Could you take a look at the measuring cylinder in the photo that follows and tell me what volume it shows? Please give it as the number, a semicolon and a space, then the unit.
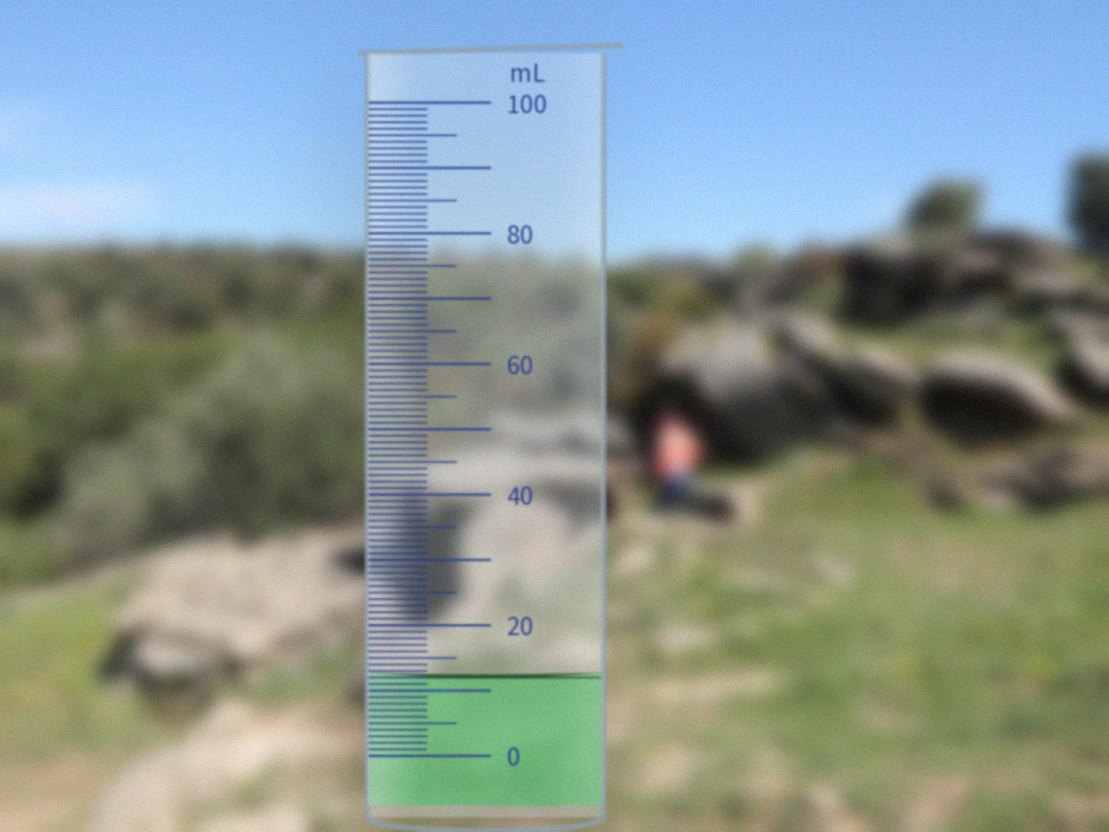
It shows 12; mL
